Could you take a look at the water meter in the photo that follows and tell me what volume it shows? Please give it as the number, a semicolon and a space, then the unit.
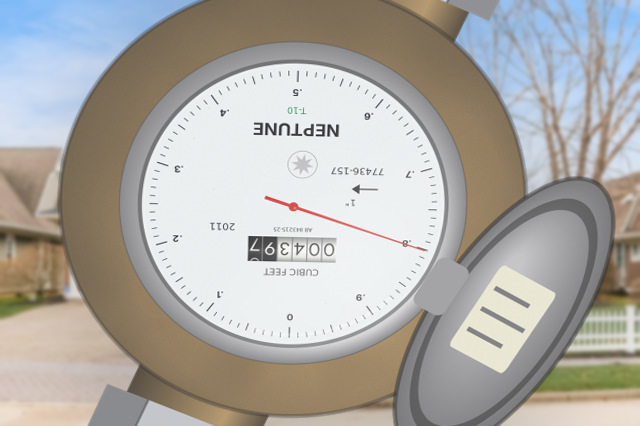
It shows 4396.80; ft³
